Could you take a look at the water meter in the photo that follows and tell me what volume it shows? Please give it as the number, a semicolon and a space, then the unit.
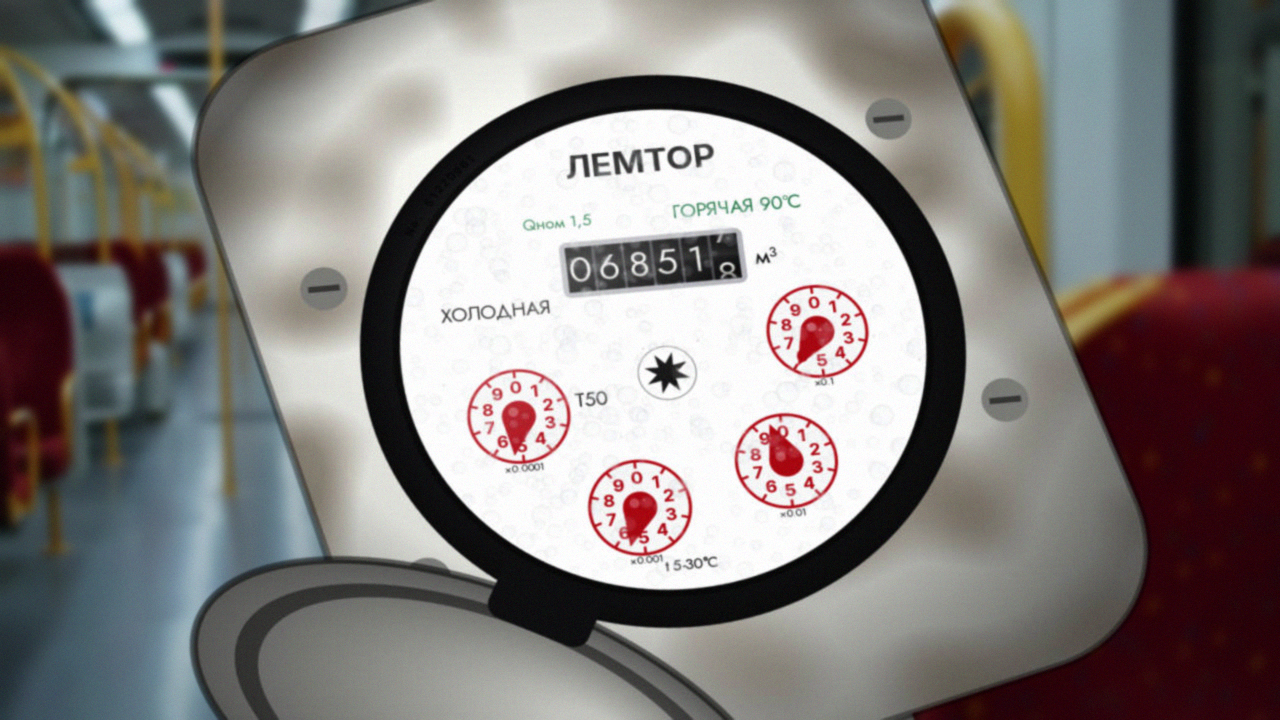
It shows 68517.5955; m³
